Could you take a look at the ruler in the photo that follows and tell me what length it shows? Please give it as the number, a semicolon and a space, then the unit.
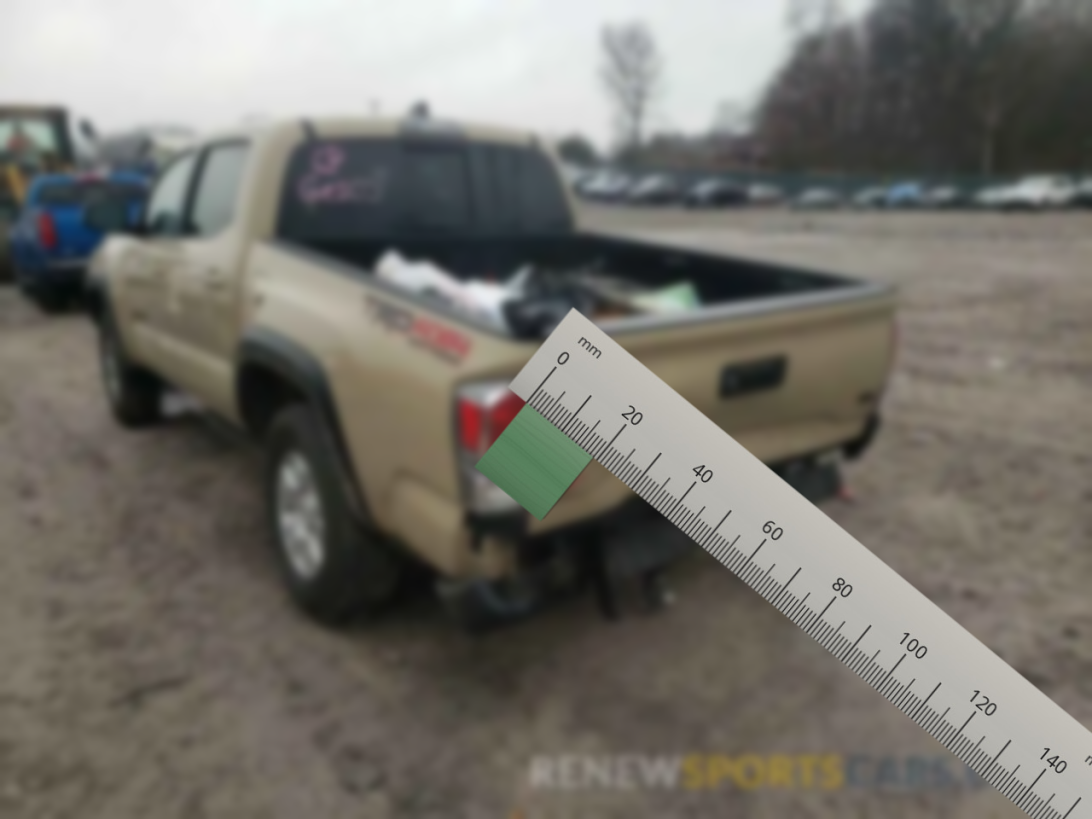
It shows 19; mm
